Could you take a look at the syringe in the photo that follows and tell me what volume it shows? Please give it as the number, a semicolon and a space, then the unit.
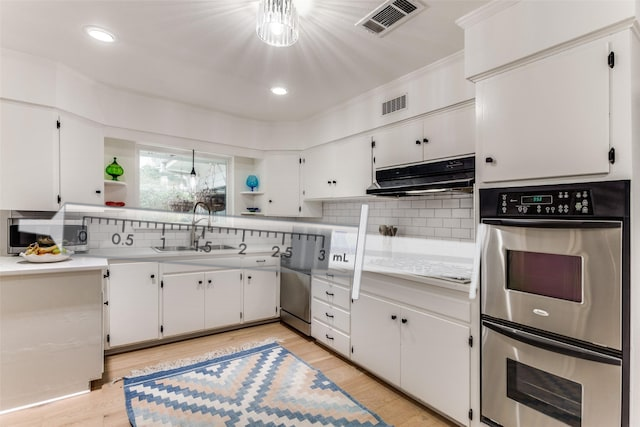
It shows 2.6; mL
